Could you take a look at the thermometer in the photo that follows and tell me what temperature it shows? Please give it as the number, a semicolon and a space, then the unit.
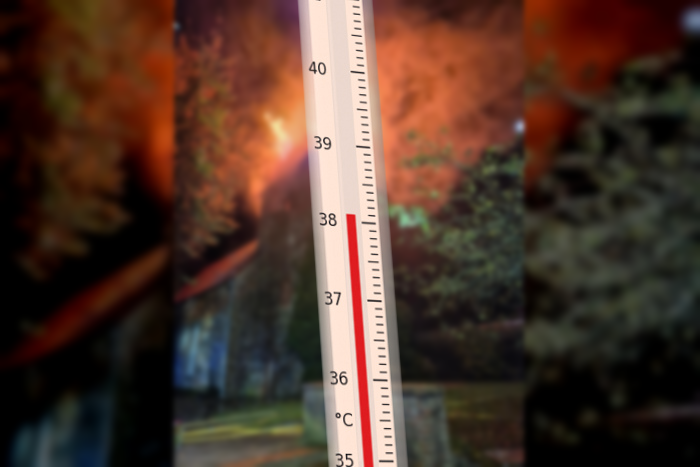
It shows 38.1; °C
